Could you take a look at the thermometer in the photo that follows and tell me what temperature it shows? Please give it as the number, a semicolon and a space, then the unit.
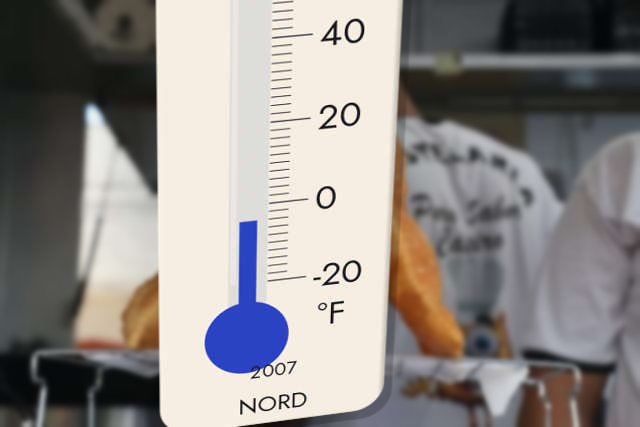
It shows -4; °F
